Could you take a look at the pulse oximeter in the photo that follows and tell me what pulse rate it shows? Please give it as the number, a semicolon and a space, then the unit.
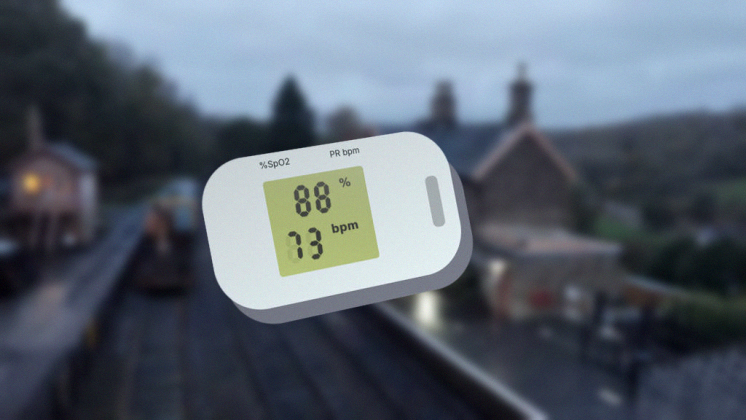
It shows 73; bpm
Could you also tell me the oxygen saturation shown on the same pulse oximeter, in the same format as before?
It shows 88; %
